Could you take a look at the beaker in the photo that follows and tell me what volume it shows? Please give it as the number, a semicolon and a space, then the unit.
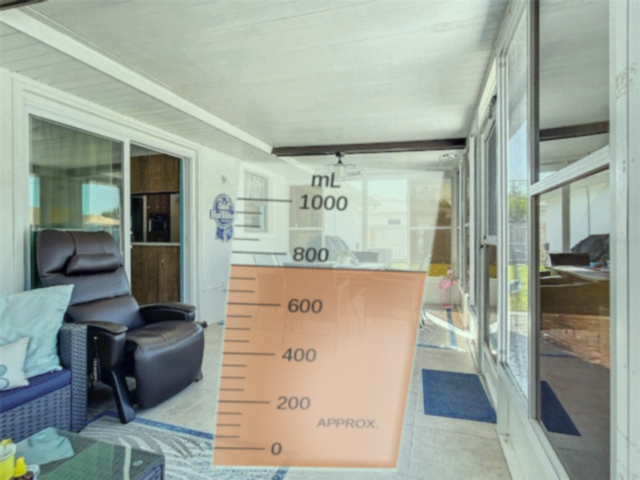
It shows 750; mL
